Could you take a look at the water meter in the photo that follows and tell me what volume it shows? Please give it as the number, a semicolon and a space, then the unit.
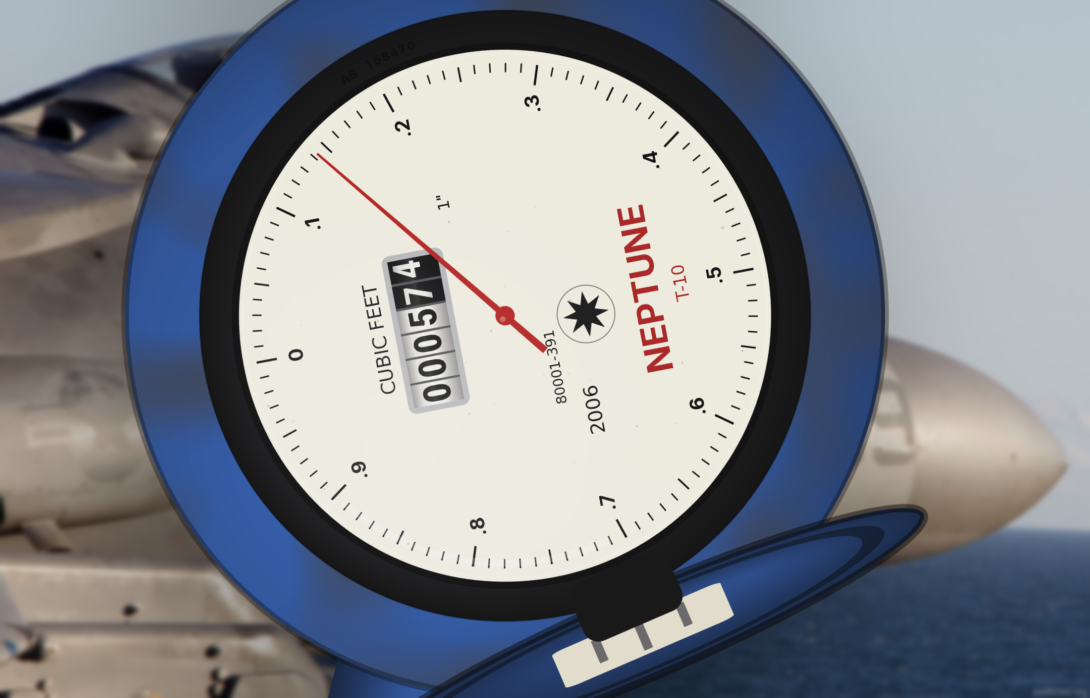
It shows 574.14; ft³
